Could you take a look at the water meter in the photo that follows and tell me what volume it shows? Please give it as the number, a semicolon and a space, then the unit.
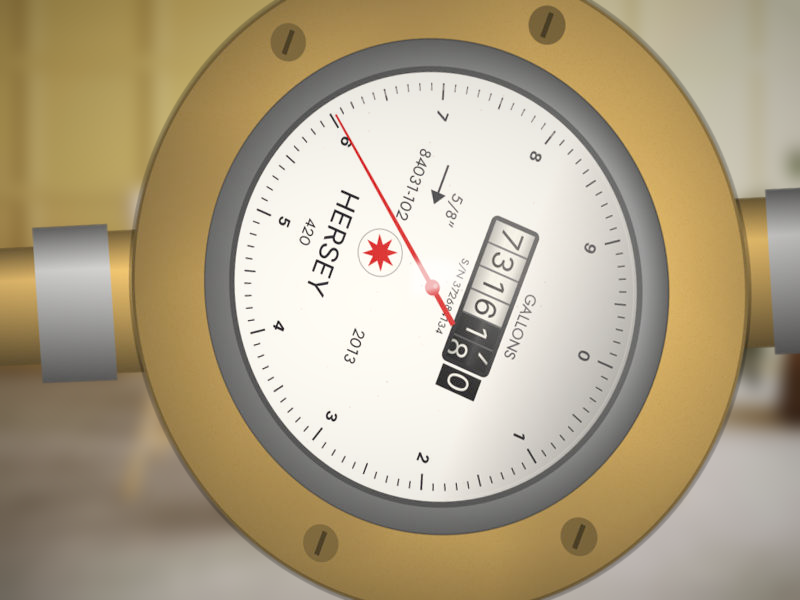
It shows 7316176.0; gal
